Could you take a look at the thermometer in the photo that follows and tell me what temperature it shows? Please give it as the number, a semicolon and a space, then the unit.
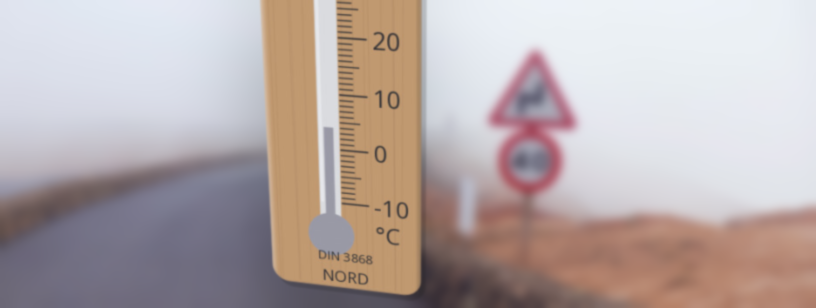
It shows 4; °C
